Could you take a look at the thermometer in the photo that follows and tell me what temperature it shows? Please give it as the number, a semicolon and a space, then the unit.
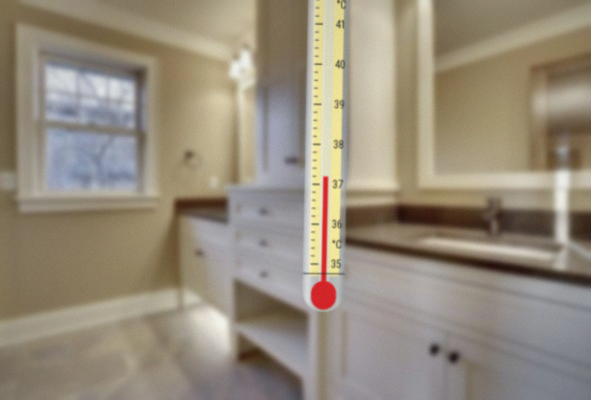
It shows 37.2; °C
